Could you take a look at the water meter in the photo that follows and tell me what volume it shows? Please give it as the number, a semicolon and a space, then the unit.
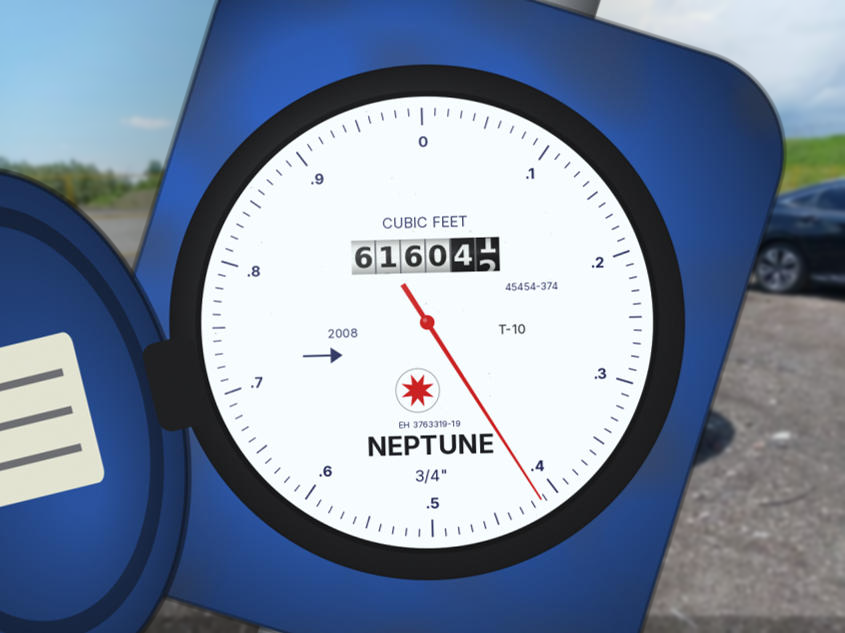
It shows 616041.41; ft³
